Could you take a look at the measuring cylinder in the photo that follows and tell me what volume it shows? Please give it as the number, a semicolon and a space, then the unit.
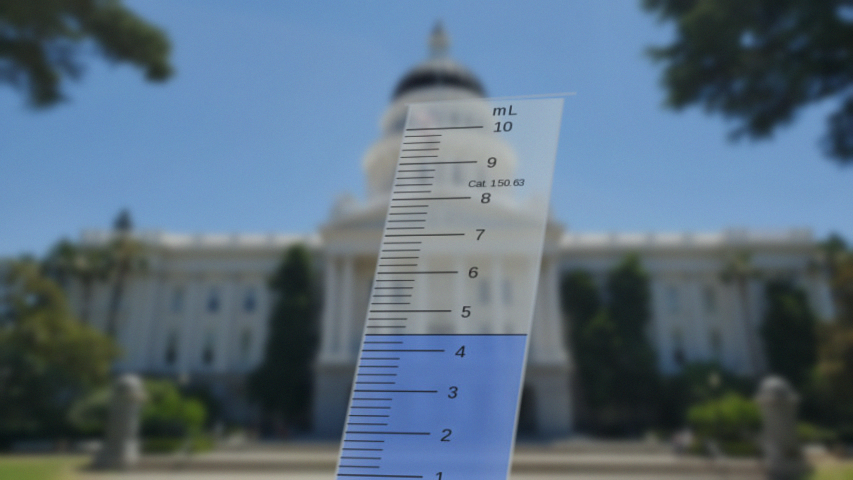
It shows 4.4; mL
